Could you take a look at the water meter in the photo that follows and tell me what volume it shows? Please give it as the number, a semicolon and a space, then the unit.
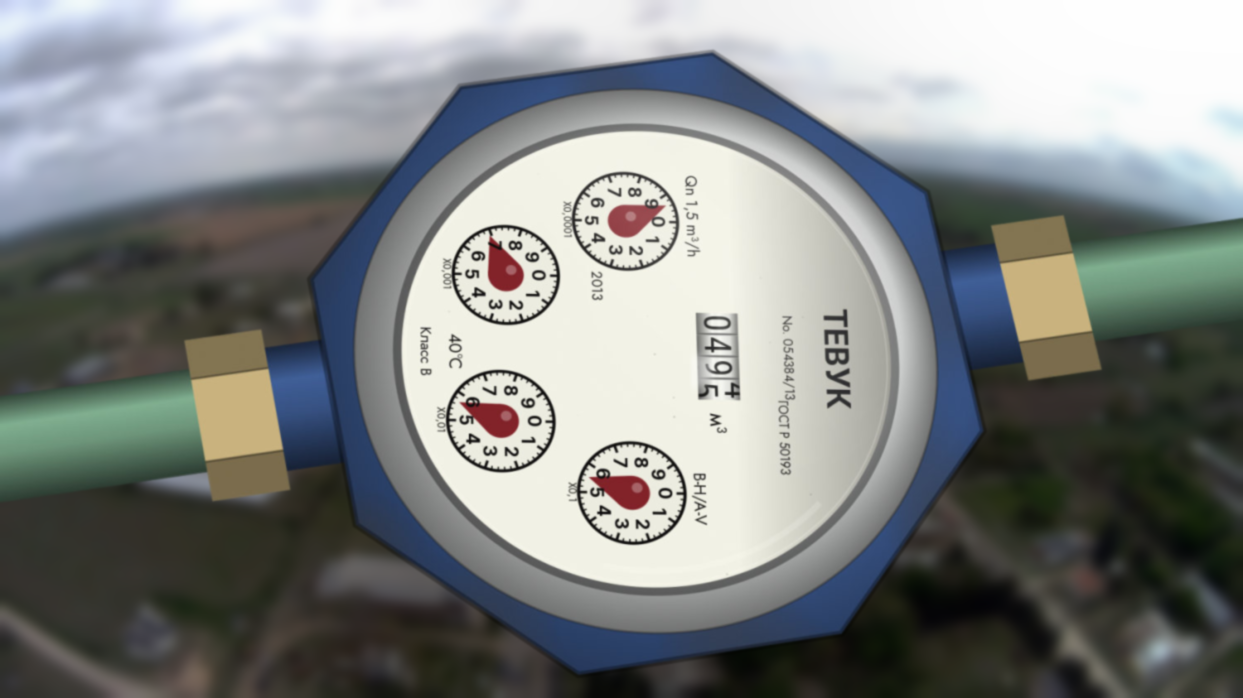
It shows 494.5569; m³
